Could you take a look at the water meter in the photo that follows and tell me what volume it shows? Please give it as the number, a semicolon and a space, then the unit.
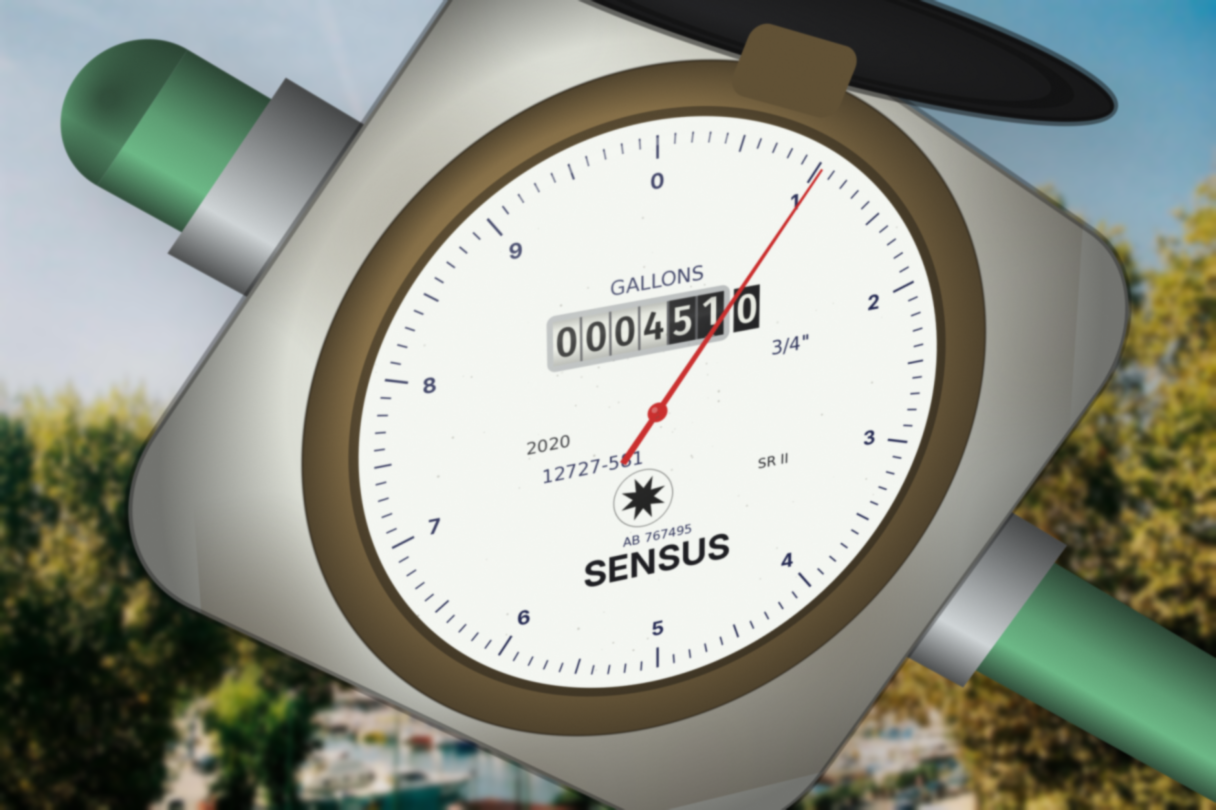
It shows 4511.0; gal
